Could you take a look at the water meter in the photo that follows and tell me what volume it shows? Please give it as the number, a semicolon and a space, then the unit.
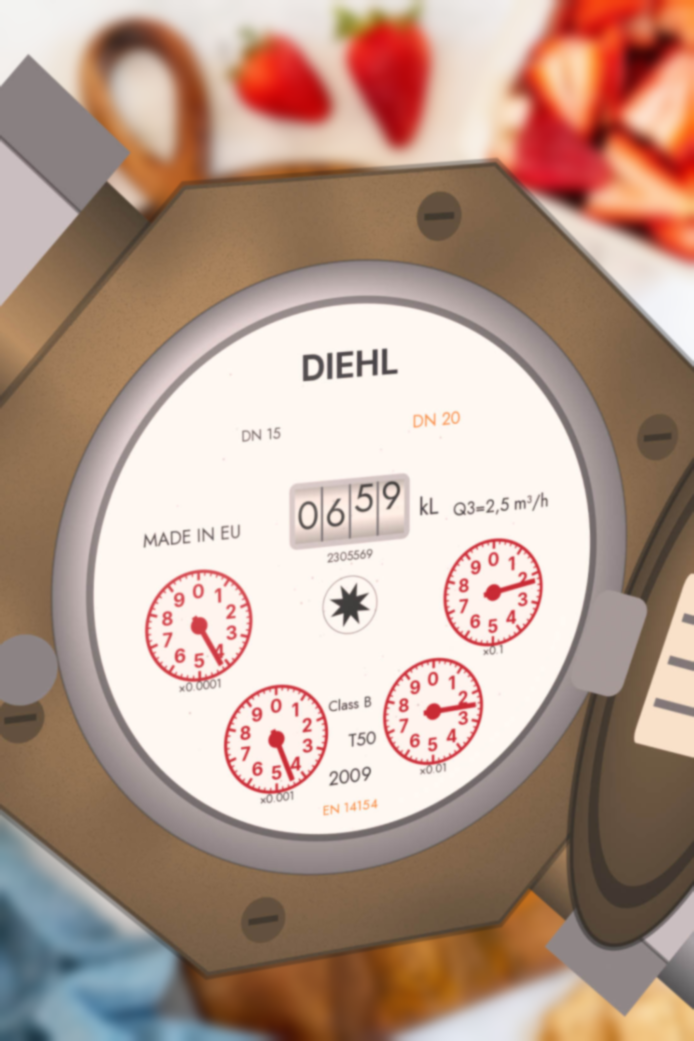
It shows 659.2244; kL
